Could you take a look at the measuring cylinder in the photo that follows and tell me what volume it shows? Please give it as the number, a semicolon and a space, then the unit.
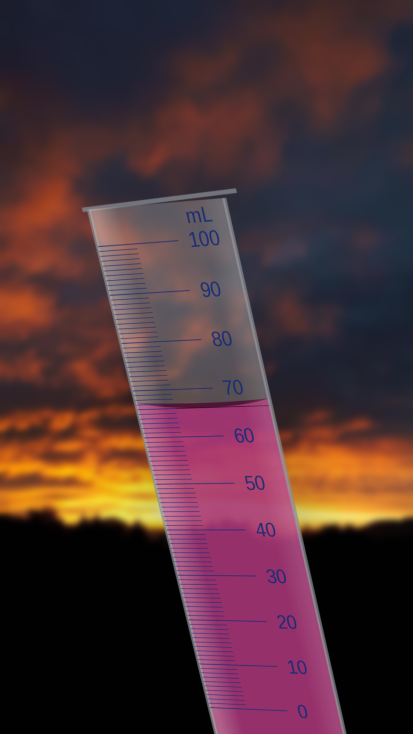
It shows 66; mL
